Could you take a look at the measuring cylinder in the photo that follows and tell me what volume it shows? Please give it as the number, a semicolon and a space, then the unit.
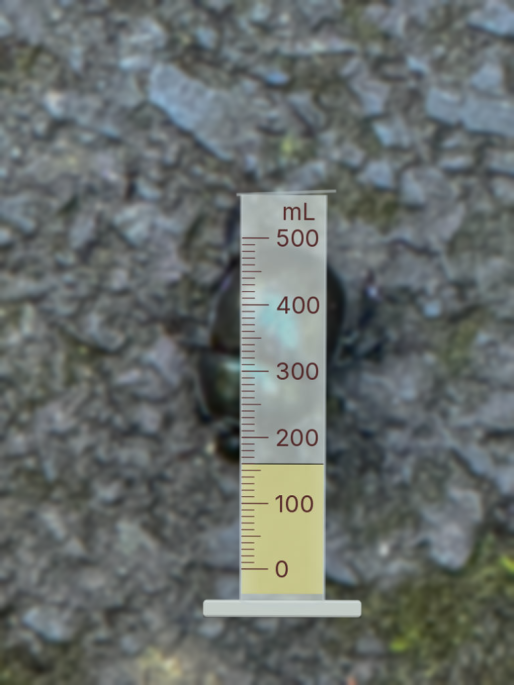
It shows 160; mL
